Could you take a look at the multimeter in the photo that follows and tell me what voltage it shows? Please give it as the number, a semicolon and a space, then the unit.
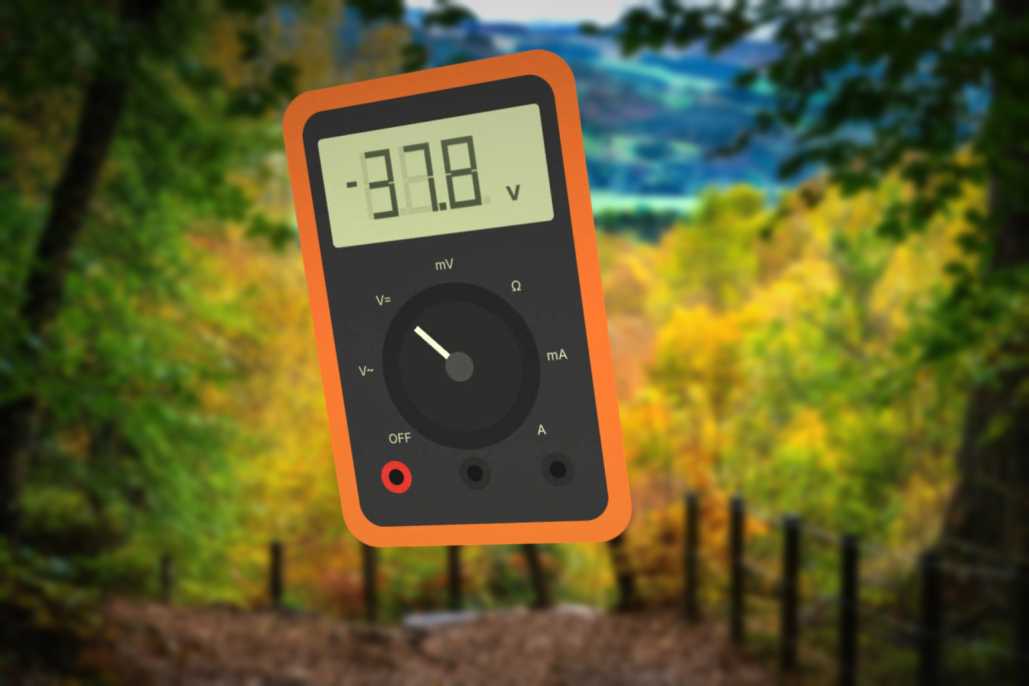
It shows -37.8; V
